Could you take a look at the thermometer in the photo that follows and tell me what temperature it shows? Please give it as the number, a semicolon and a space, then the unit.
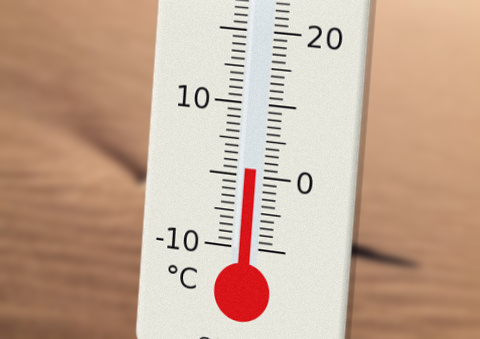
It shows 1; °C
